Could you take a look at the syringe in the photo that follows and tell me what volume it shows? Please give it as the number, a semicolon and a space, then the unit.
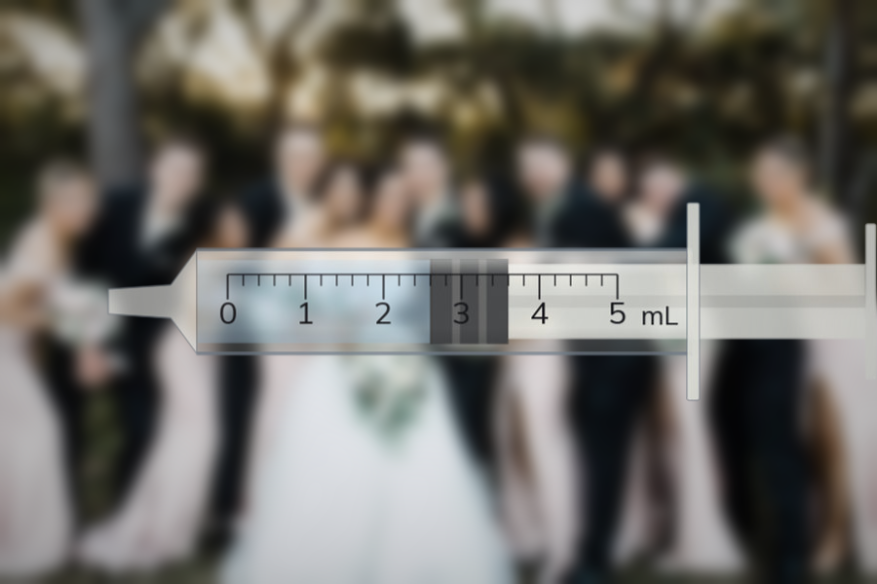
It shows 2.6; mL
